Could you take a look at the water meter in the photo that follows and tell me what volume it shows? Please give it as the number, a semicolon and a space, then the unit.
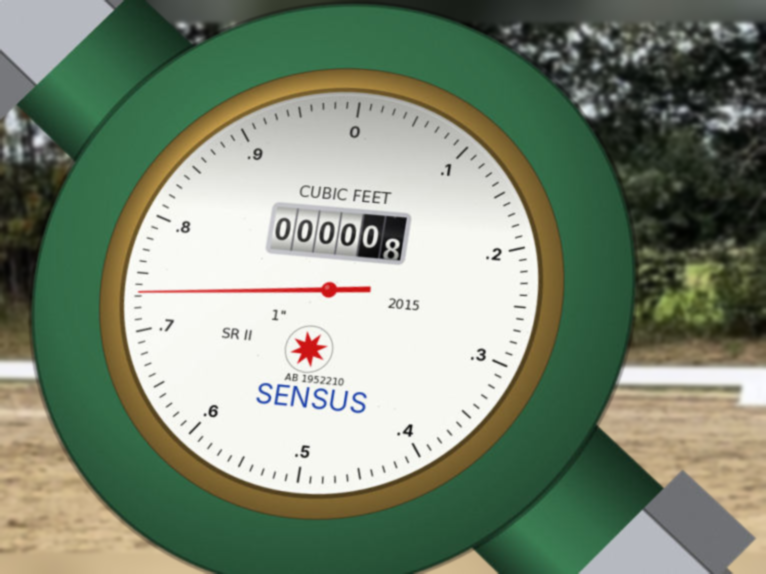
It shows 7.73; ft³
